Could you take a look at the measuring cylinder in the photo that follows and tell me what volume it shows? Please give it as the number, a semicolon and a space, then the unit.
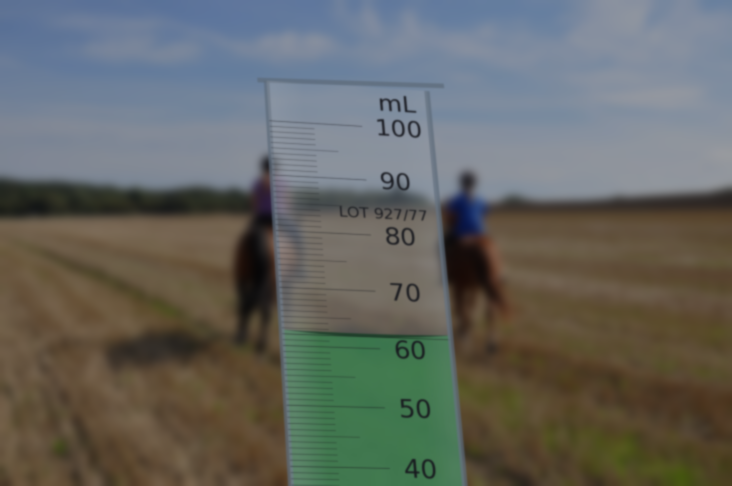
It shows 62; mL
